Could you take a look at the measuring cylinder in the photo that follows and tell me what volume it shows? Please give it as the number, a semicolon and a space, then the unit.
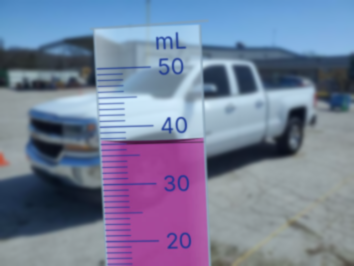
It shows 37; mL
